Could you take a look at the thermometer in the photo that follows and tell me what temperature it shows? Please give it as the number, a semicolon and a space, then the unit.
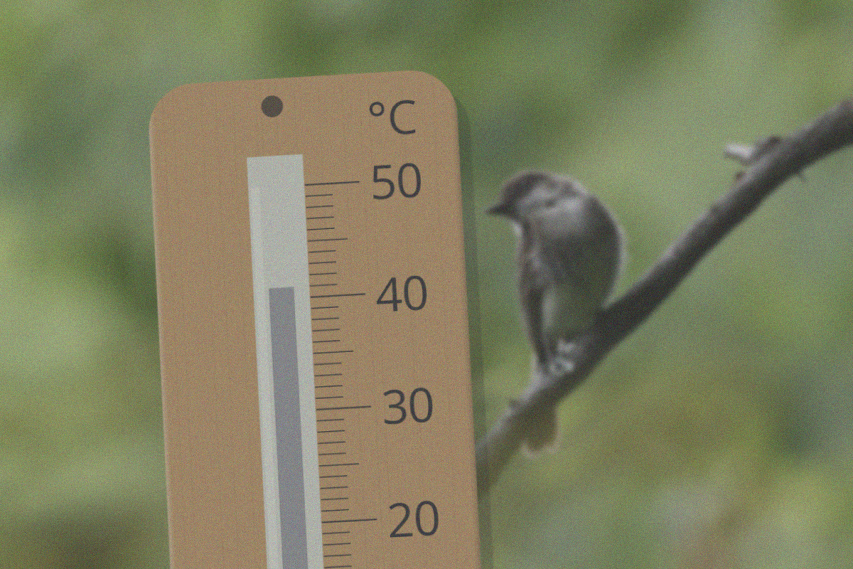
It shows 41; °C
